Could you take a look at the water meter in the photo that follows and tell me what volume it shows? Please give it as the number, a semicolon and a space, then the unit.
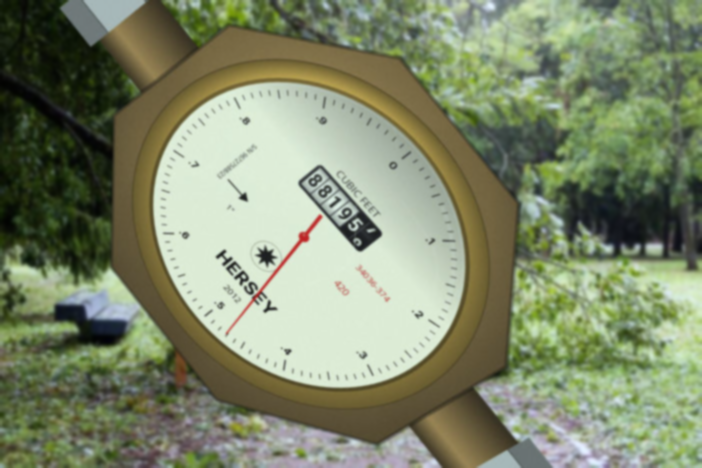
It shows 881957.47; ft³
